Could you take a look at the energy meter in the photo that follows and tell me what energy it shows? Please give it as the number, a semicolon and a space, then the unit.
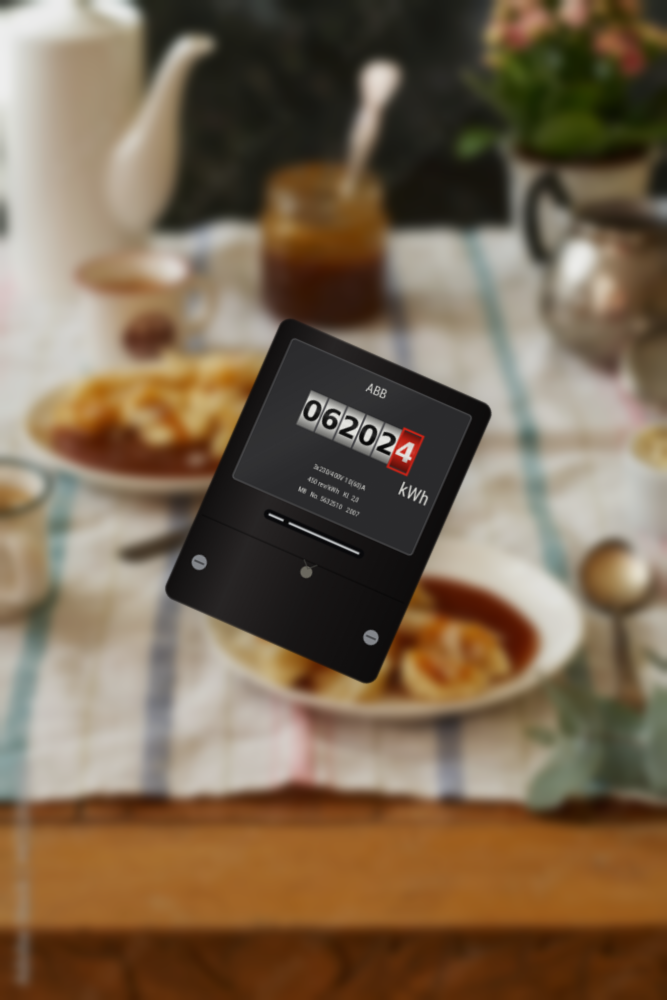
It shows 6202.4; kWh
